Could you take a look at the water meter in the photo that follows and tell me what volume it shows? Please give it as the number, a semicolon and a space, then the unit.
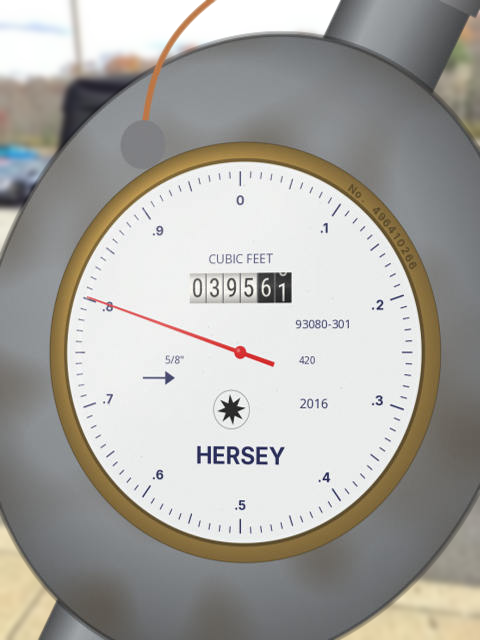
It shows 39560.80; ft³
